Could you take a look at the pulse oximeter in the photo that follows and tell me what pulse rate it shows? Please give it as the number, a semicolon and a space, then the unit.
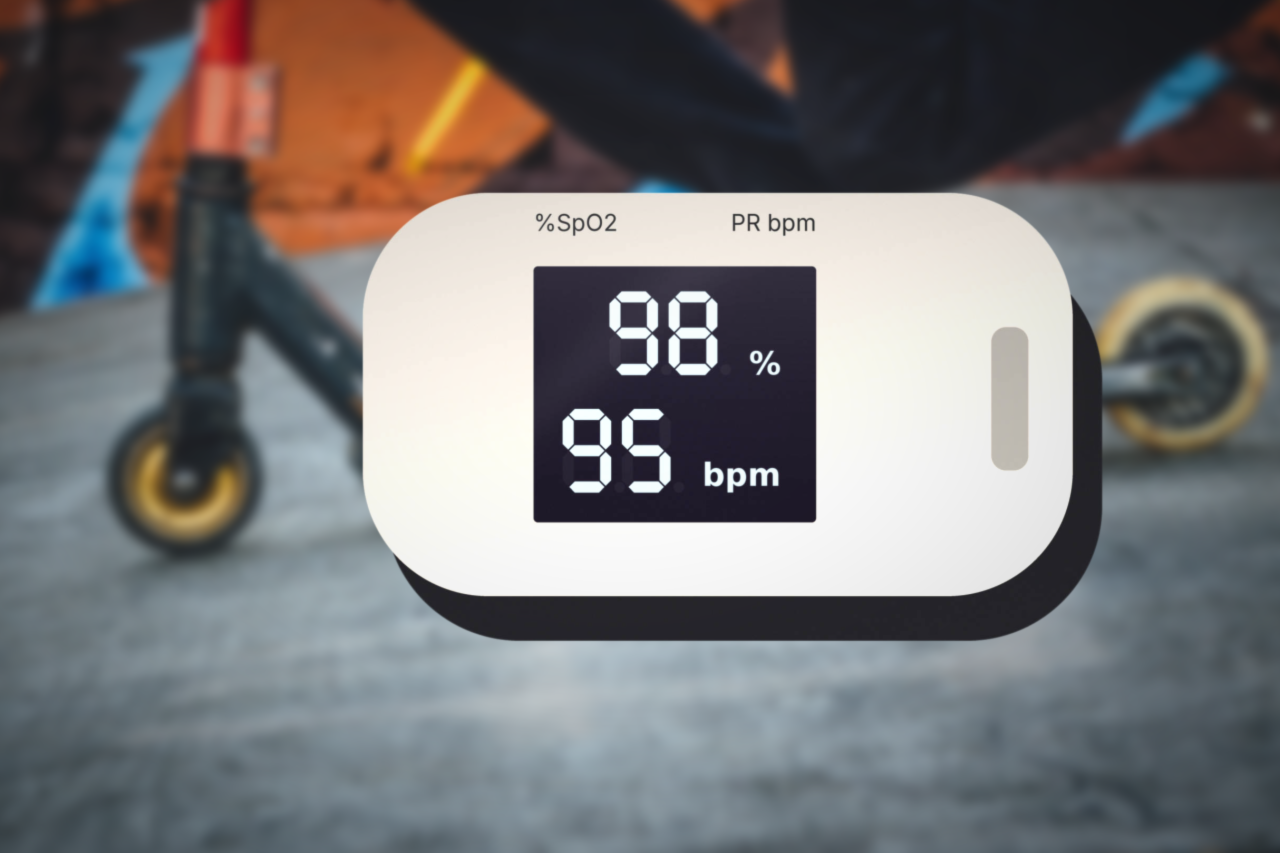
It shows 95; bpm
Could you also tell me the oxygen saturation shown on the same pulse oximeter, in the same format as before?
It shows 98; %
